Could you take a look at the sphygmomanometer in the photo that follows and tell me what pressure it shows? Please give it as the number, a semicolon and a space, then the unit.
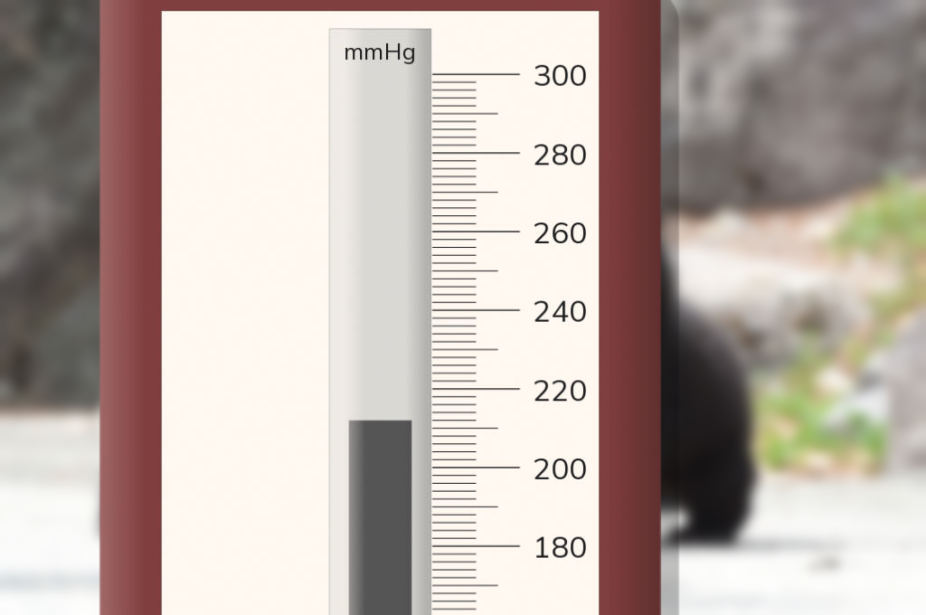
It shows 212; mmHg
